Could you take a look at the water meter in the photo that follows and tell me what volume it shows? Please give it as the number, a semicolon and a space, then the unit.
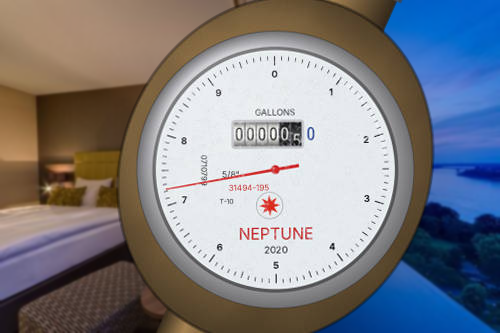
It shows 47.2; gal
